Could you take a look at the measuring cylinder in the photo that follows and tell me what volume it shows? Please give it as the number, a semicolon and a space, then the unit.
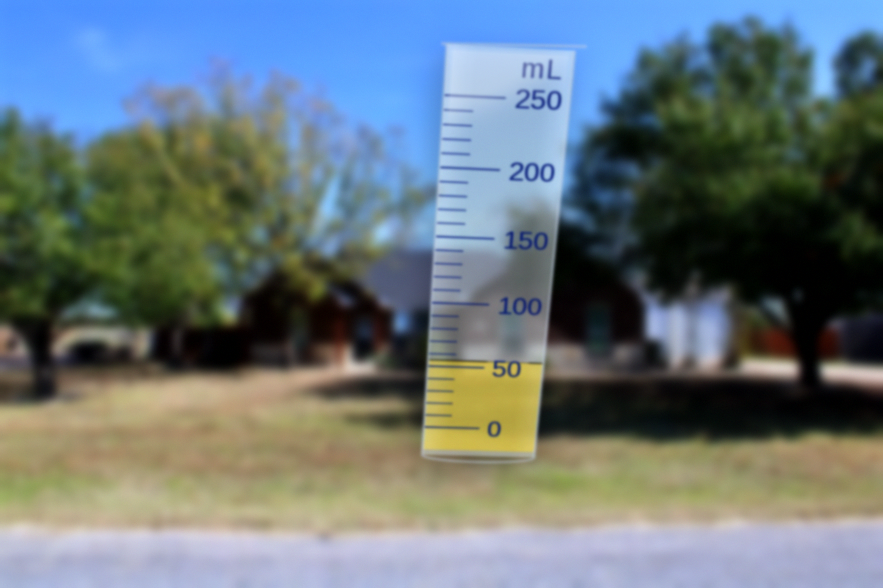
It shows 55; mL
